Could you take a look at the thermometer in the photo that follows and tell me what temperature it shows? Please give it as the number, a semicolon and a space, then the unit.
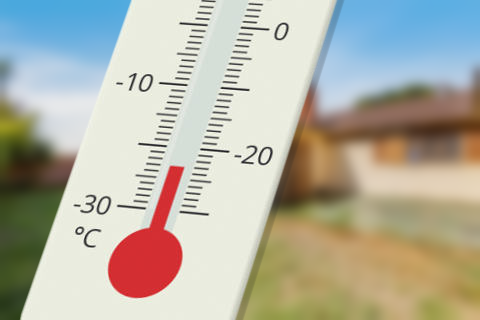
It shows -23; °C
